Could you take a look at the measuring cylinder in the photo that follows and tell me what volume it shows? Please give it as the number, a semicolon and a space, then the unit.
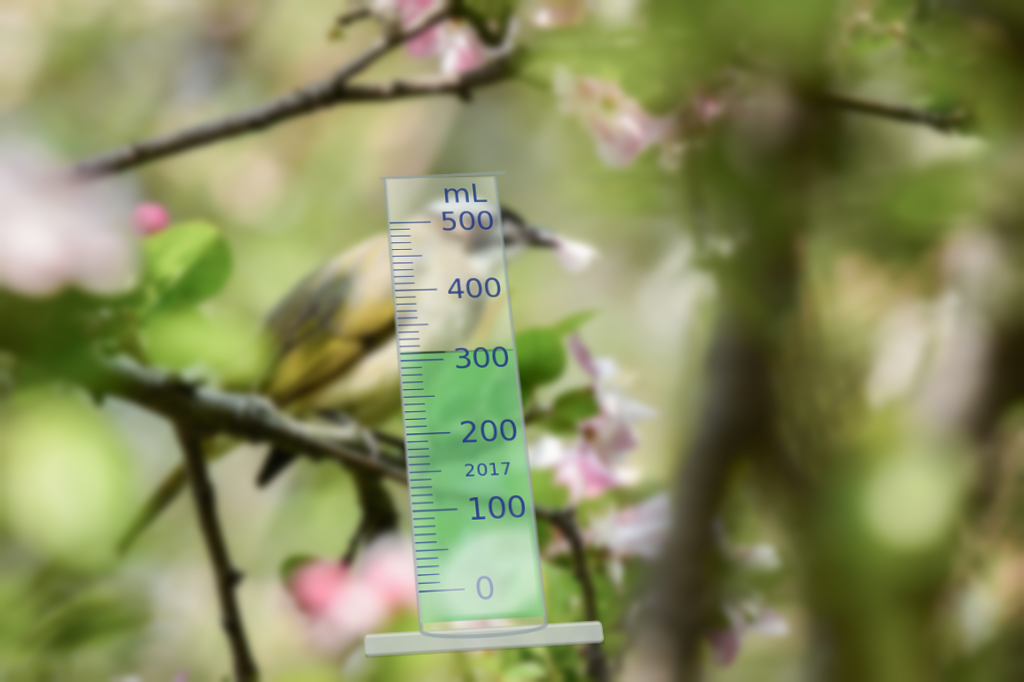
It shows 310; mL
